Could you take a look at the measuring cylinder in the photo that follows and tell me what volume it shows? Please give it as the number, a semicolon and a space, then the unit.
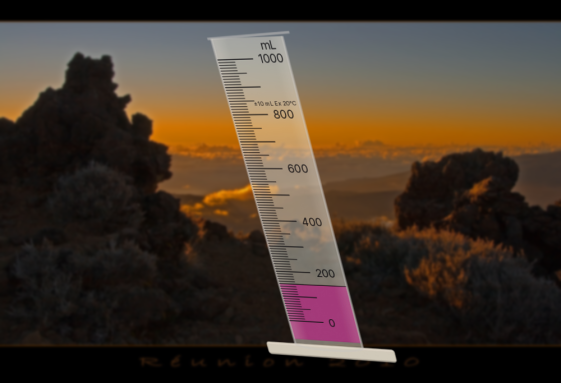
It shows 150; mL
